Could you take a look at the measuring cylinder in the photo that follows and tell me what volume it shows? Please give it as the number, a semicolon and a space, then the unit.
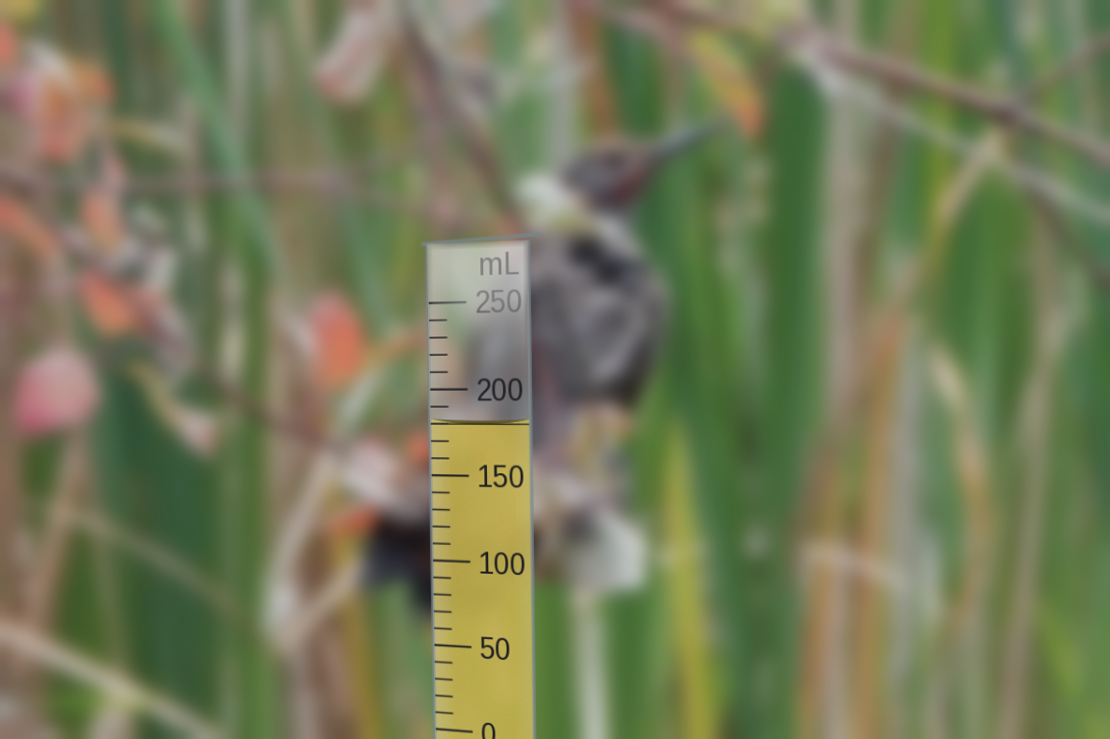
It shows 180; mL
